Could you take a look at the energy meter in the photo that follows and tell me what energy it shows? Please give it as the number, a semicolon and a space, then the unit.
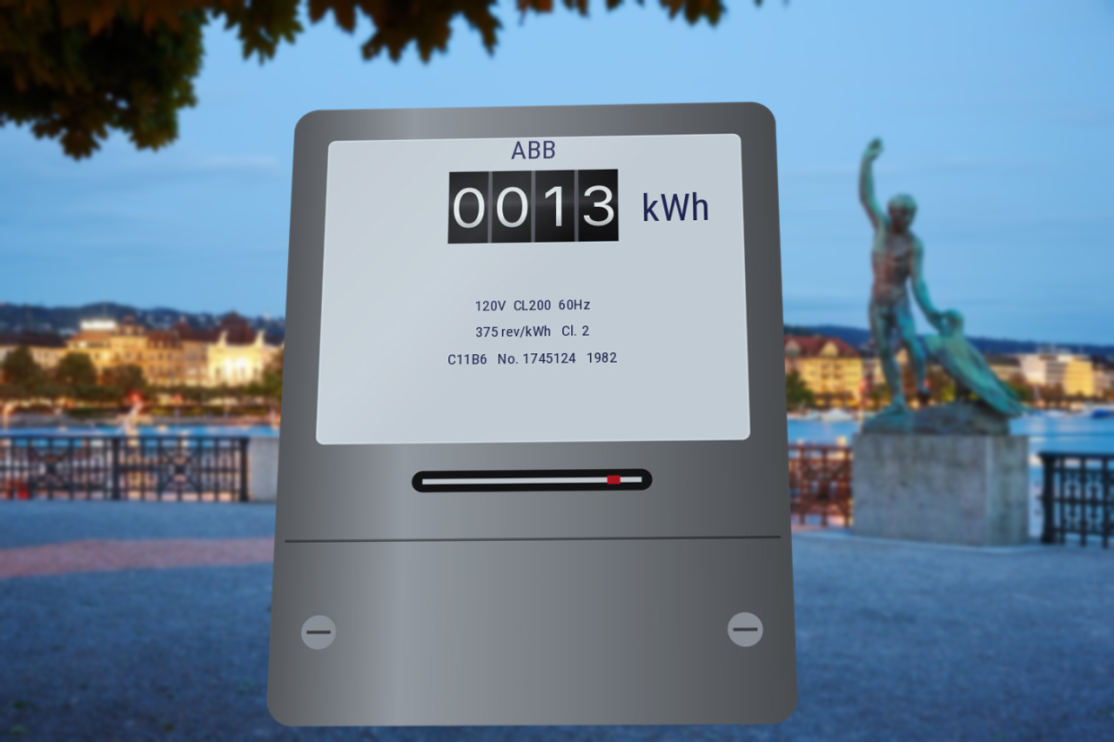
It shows 13; kWh
